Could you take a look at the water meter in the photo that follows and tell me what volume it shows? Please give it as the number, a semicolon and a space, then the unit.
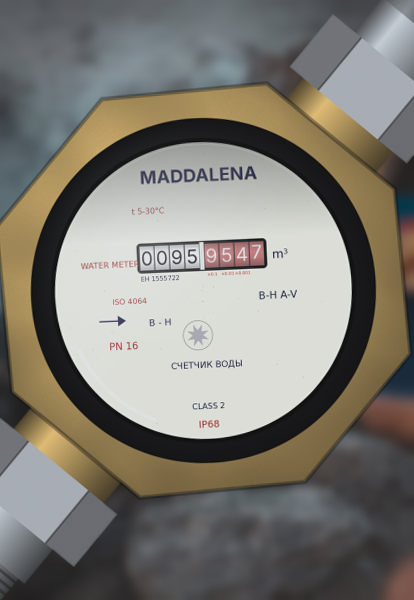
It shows 95.9547; m³
